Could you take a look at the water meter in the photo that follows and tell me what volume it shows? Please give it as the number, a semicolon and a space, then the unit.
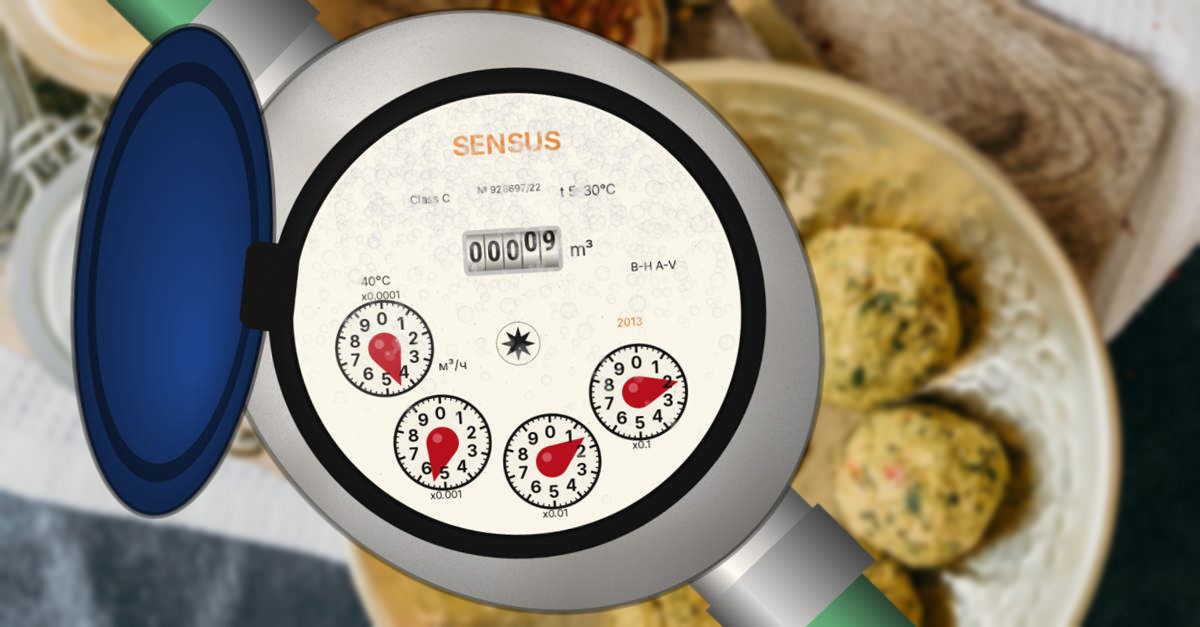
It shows 9.2154; m³
